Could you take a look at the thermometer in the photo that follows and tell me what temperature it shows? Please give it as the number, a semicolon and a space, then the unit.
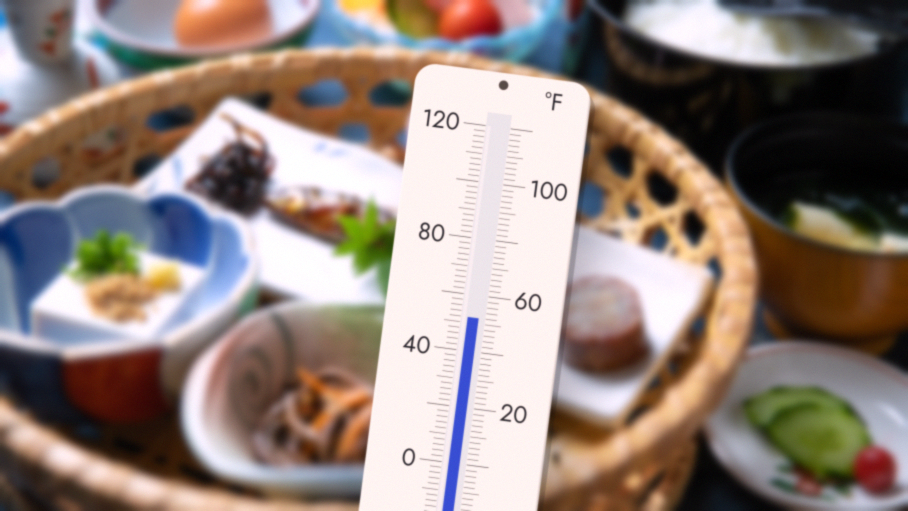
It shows 52; °F
